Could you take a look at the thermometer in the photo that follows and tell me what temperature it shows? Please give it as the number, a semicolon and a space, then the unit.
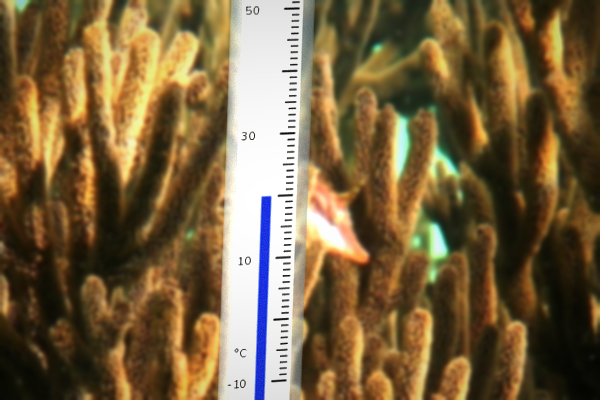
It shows 20; °C
